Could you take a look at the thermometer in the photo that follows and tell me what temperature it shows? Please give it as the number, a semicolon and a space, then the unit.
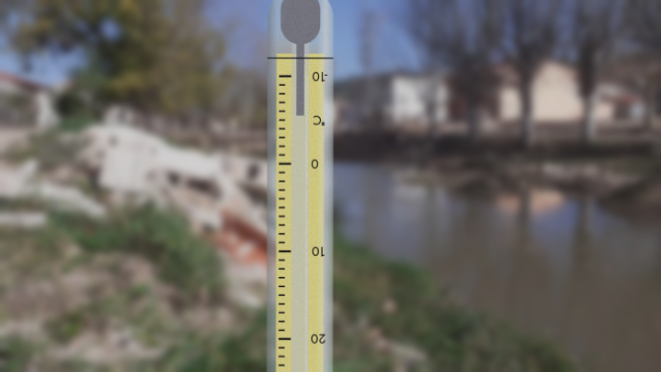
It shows -5.5; °C
